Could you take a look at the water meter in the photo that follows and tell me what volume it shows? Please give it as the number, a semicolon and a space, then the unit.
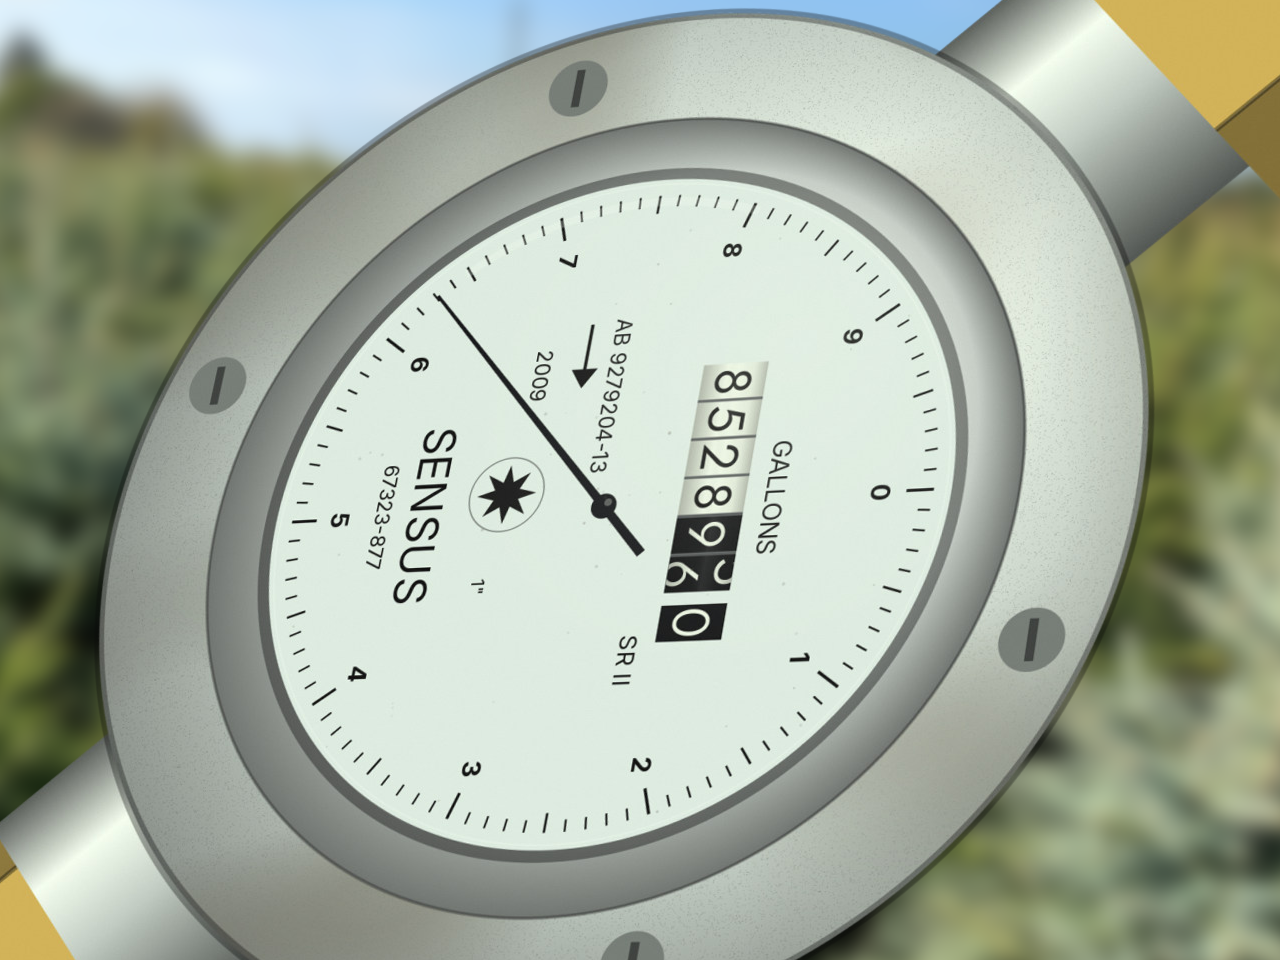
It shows 8528956.3; gal
